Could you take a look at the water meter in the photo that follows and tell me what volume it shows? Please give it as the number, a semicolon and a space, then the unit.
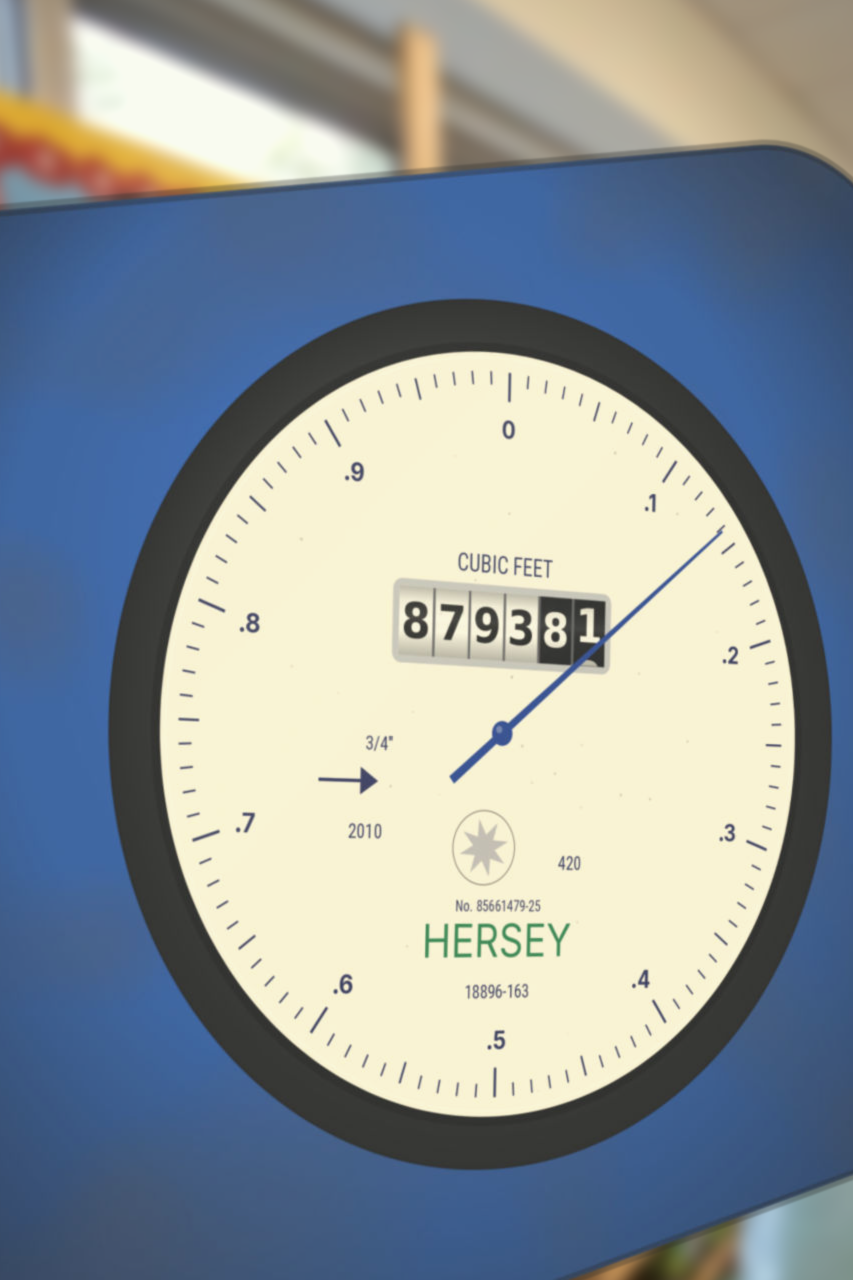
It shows 879381.14; ft³
